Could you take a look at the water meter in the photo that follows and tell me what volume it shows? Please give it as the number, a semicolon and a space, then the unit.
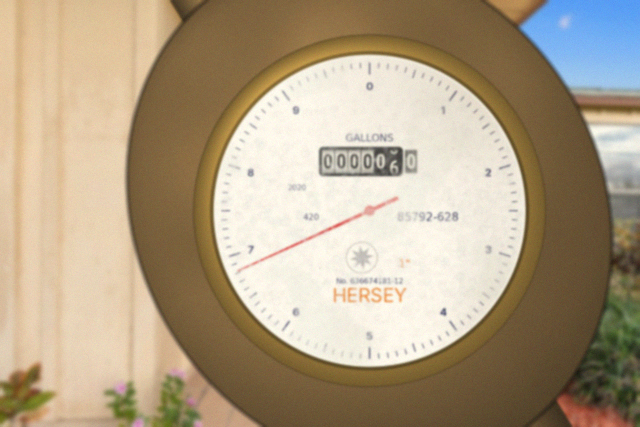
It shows 56.8; gal
